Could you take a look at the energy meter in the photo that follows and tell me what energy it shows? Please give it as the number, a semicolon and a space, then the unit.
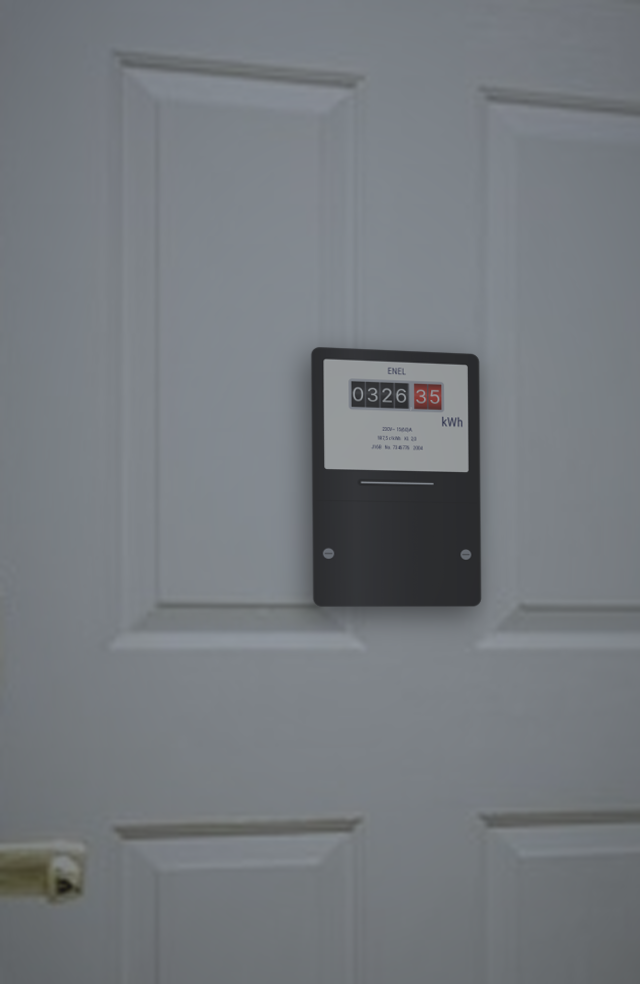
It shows 326.35; kWh
